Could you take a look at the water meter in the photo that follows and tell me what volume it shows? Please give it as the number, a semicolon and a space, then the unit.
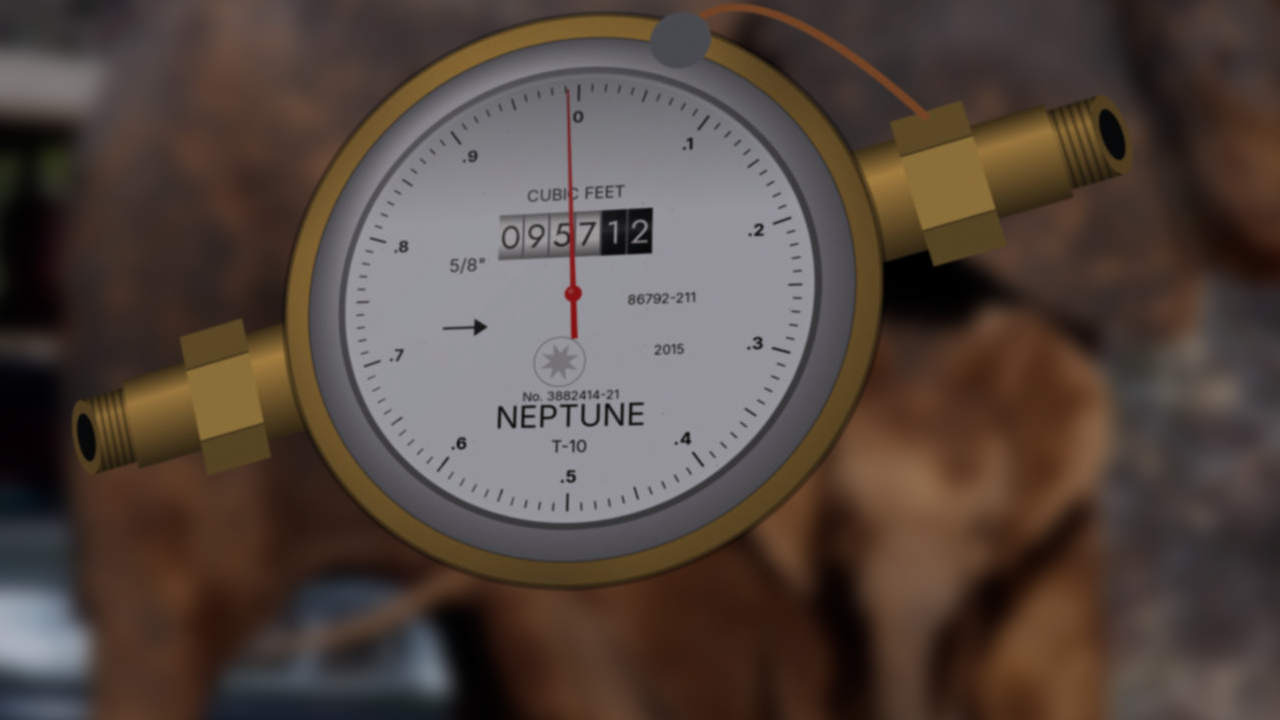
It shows 95711.99; ft³
